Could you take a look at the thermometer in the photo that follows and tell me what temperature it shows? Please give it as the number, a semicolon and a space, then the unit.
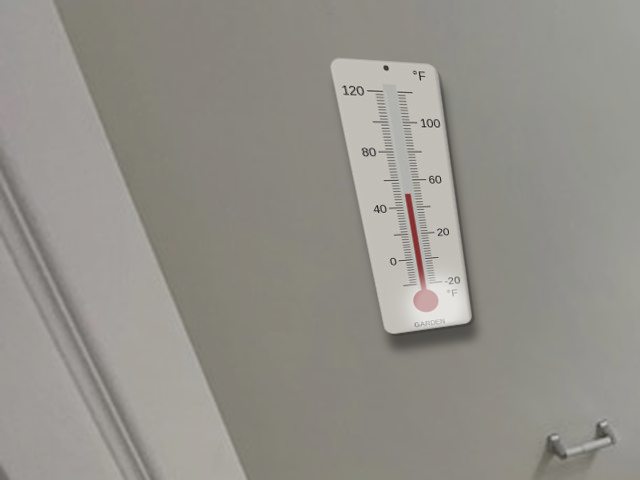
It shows 50; °F
